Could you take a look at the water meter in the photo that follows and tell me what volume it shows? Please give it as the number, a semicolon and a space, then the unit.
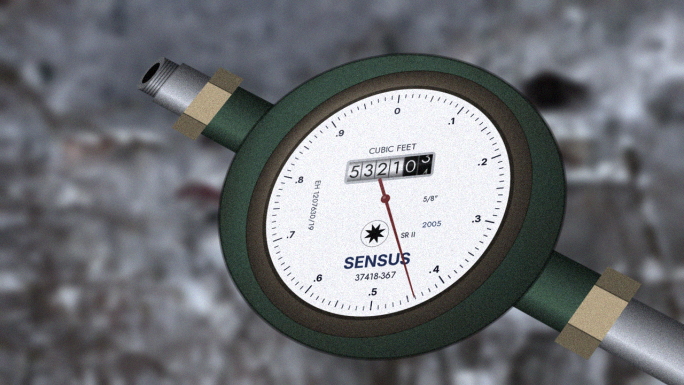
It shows 532103.44; ft³
